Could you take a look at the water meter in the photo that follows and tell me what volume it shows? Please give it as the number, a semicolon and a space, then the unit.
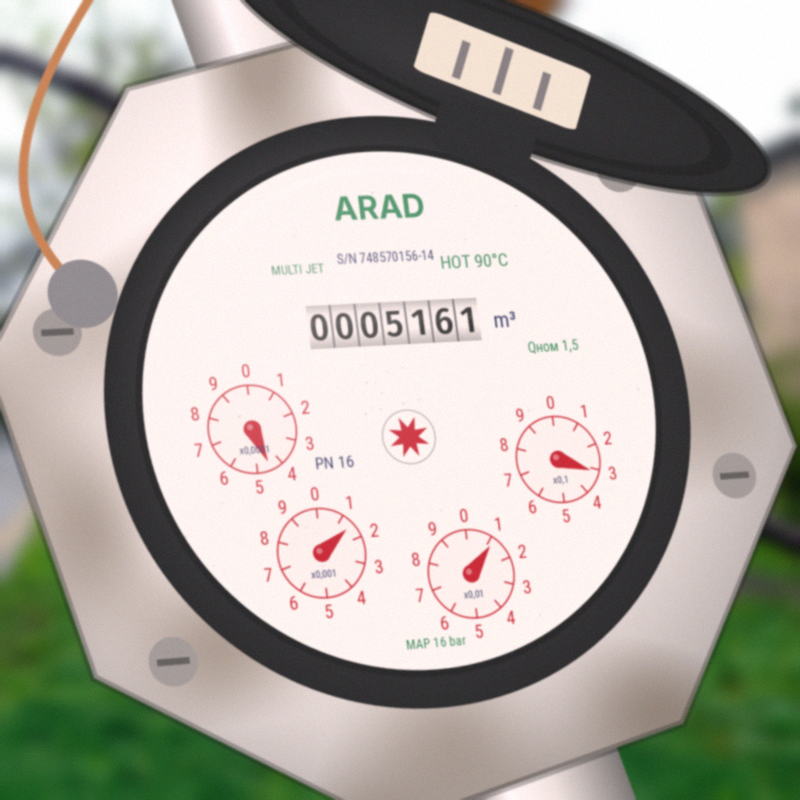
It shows 5161.3114; m³
